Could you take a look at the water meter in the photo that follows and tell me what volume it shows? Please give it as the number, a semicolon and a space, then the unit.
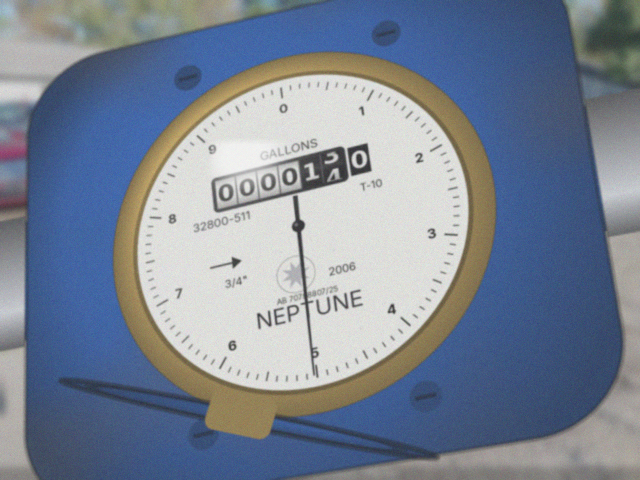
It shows 135.0; gal
